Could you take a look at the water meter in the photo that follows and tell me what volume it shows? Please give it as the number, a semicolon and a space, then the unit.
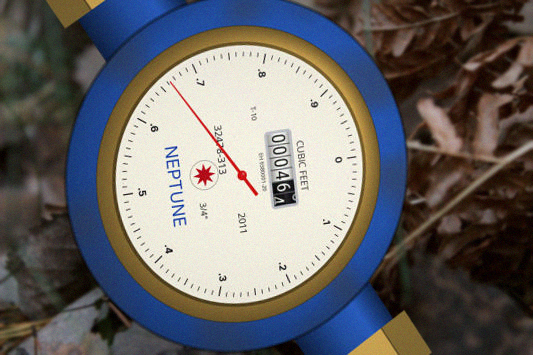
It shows 463.66; ft³
